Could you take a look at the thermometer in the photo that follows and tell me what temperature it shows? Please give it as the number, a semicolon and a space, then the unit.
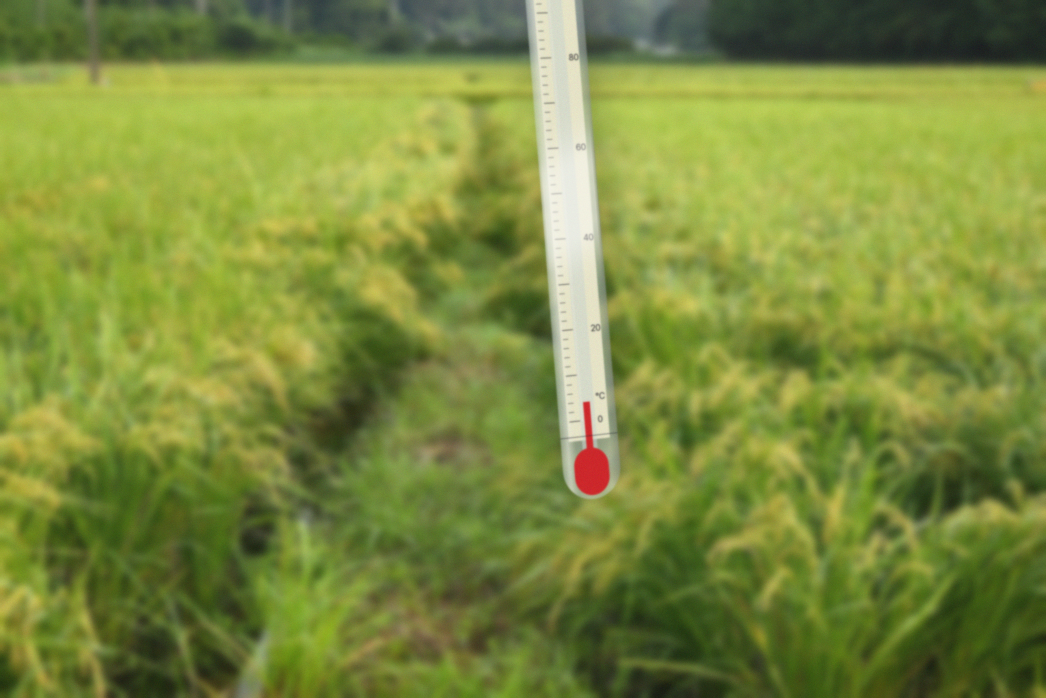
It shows 4; °C
